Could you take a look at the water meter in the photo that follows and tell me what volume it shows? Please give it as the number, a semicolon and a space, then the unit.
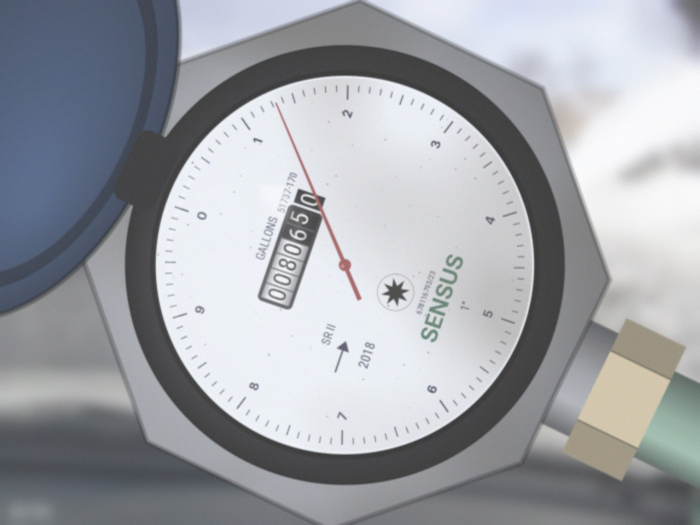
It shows 80651.3; gal
